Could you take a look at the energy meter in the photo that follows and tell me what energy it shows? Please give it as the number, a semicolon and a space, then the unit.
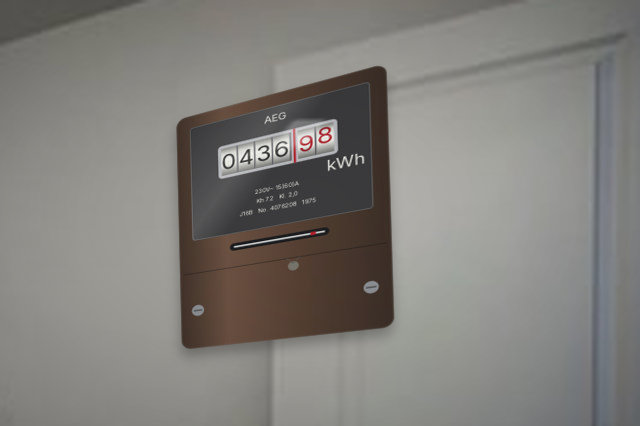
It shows 436.98; kWh
